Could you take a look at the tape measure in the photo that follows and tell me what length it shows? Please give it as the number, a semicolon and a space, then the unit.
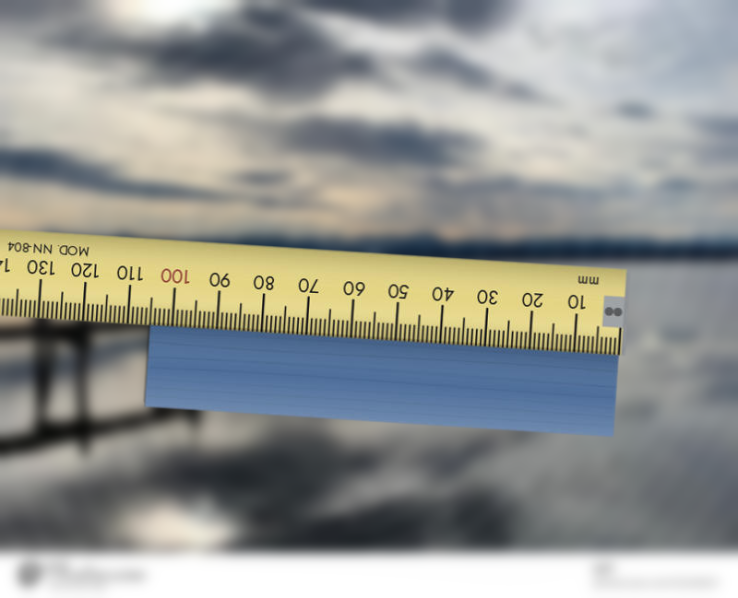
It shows 105; mm
